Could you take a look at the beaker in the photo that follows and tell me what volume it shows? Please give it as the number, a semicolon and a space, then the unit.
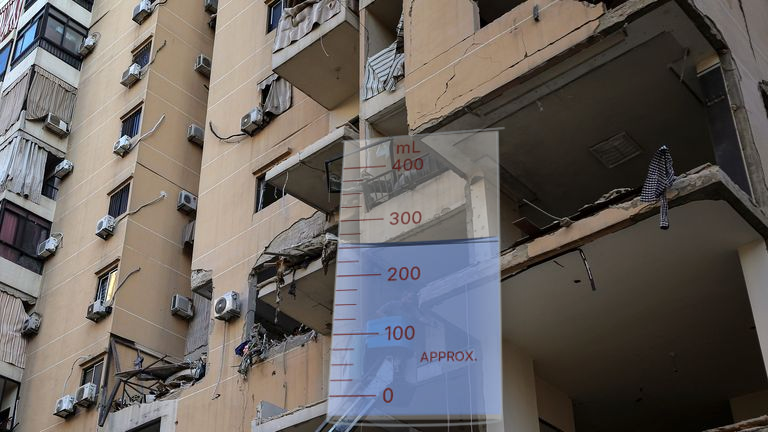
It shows 250; mL
